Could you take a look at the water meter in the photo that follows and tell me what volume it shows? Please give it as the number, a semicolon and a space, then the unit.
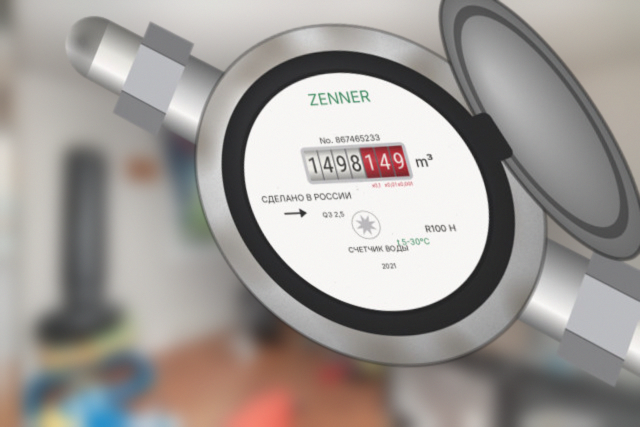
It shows 1498.149; m³
